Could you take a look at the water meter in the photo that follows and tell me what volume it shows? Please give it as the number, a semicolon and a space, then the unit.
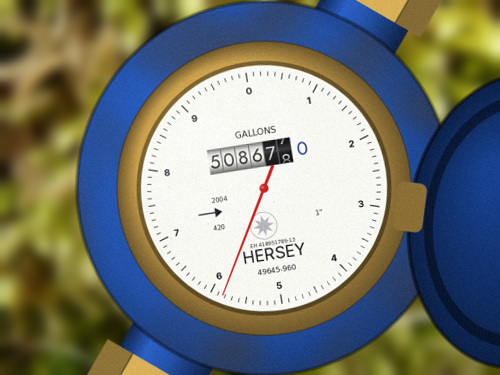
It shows 5086775.8; gal
